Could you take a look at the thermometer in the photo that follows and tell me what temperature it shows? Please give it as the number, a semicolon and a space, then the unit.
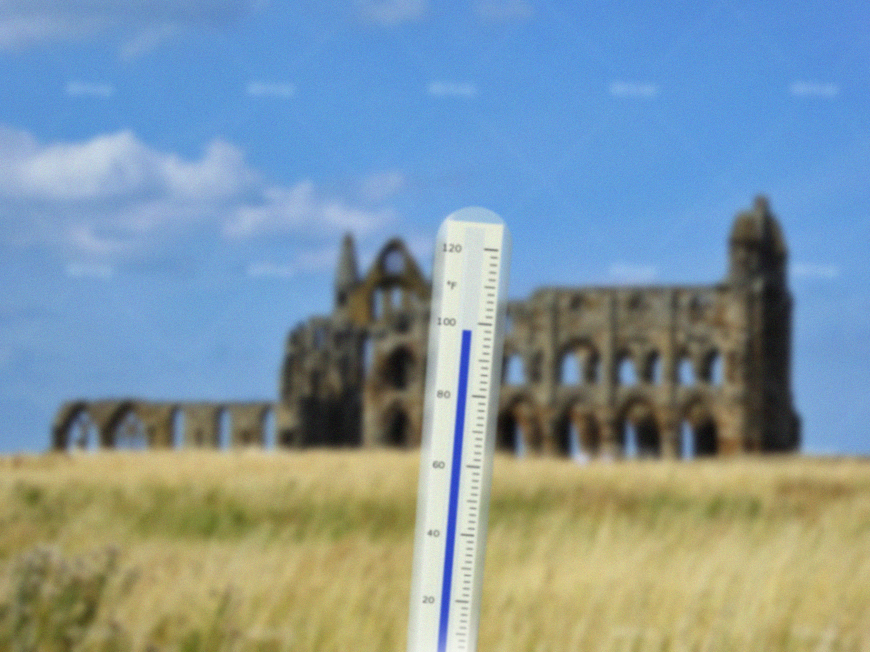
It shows 98; °F
